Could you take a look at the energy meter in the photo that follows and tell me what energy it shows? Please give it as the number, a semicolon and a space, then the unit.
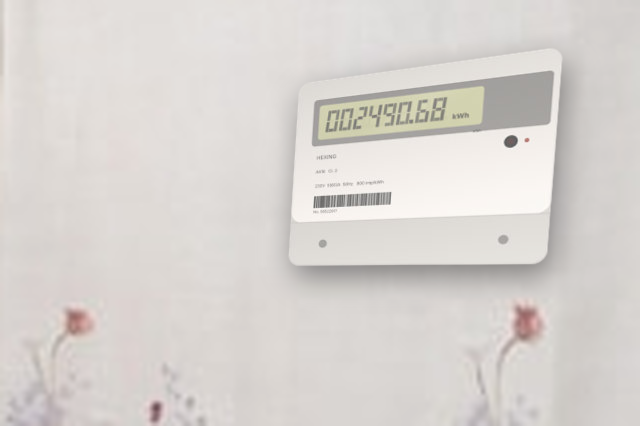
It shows 2490.68; kWh
